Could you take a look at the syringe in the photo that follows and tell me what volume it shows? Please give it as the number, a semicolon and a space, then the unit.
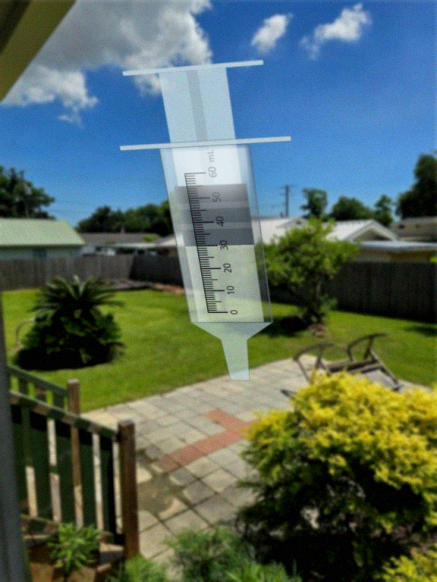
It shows 30; mL
